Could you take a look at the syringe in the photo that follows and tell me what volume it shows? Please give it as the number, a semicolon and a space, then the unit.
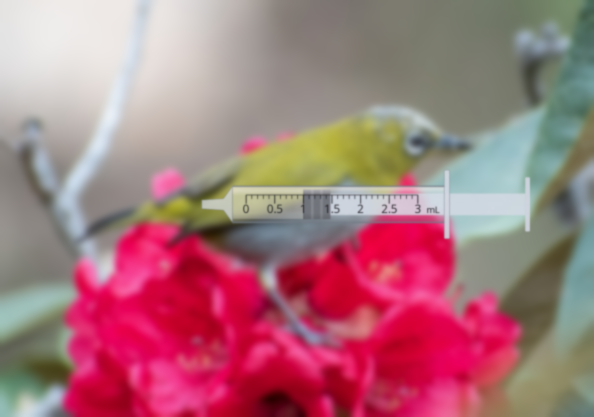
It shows 1; mL
